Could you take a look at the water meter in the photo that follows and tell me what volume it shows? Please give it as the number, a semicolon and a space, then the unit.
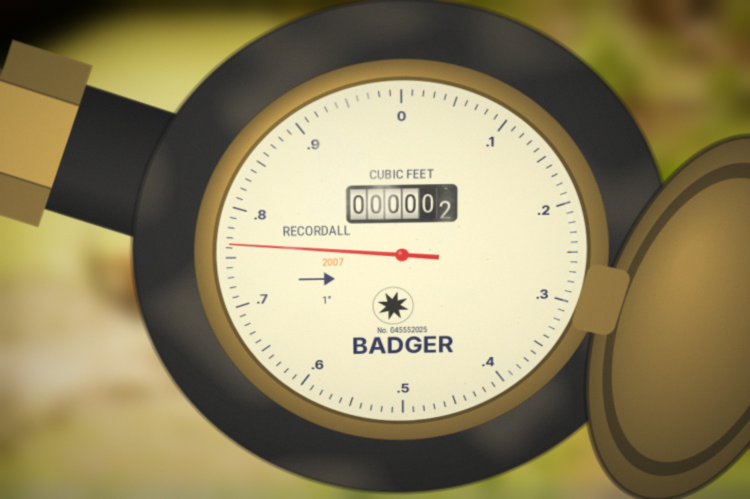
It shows 1.76; ft³
